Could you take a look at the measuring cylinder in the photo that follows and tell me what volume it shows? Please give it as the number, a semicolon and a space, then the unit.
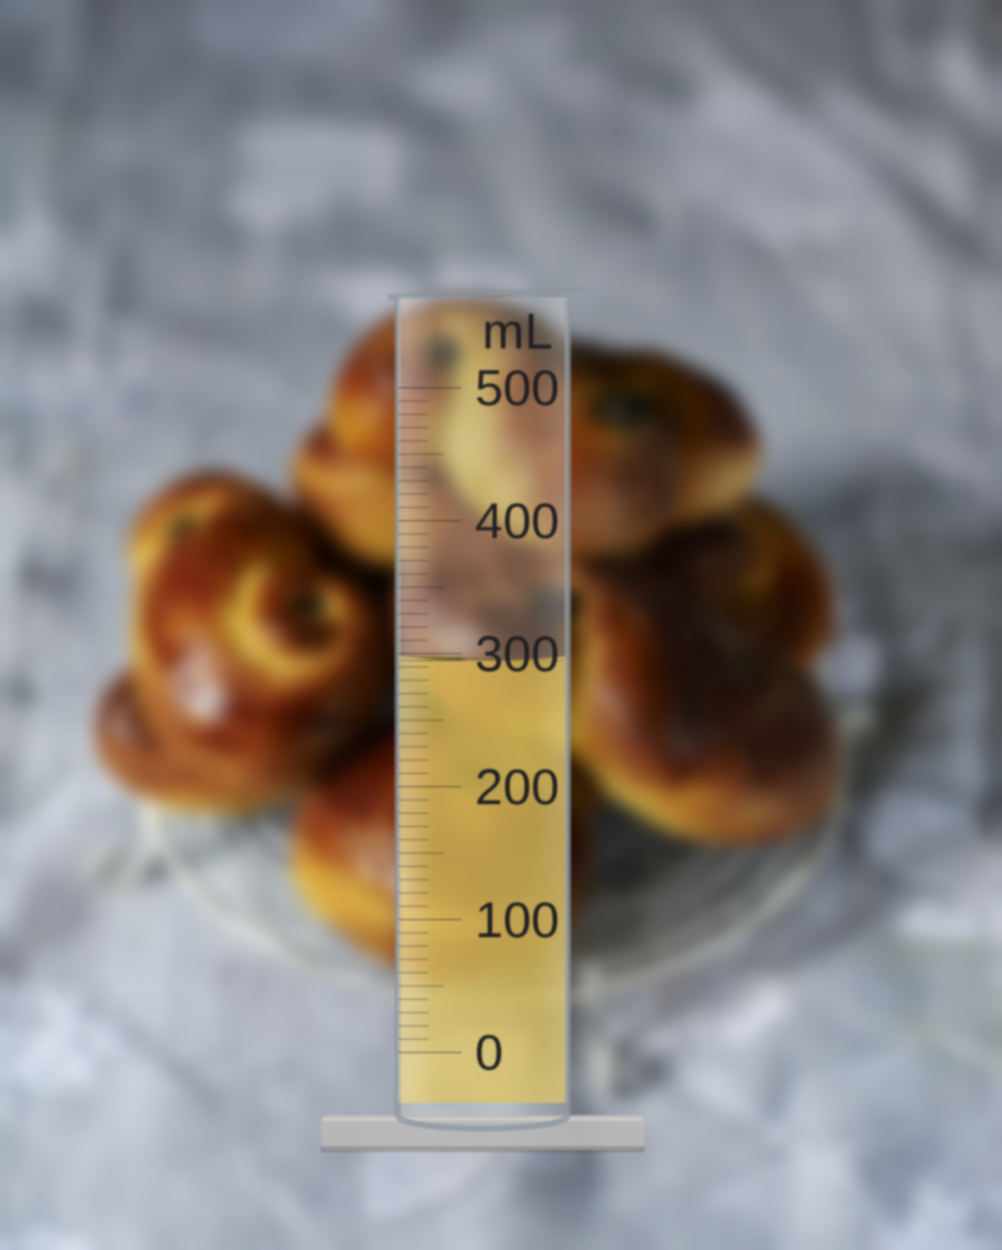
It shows 295; mL
